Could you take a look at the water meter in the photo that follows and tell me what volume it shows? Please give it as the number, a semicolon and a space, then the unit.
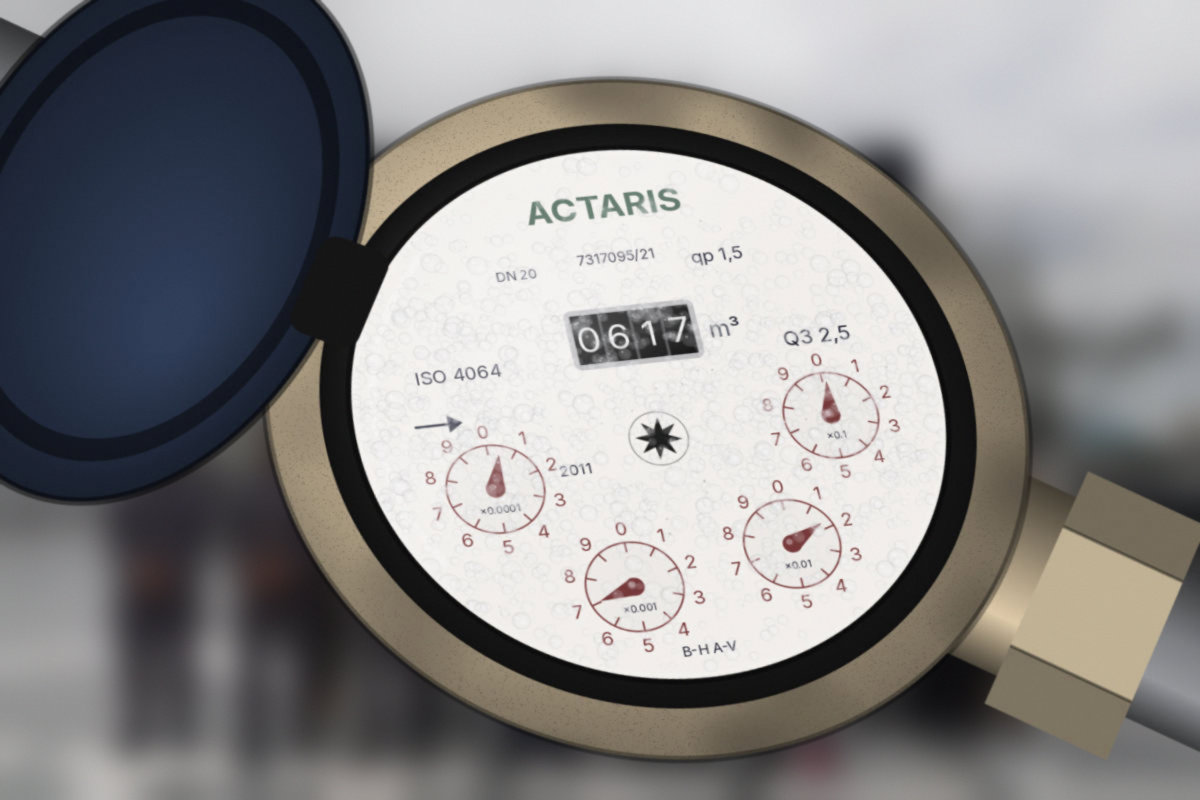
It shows 617.0170; m³
